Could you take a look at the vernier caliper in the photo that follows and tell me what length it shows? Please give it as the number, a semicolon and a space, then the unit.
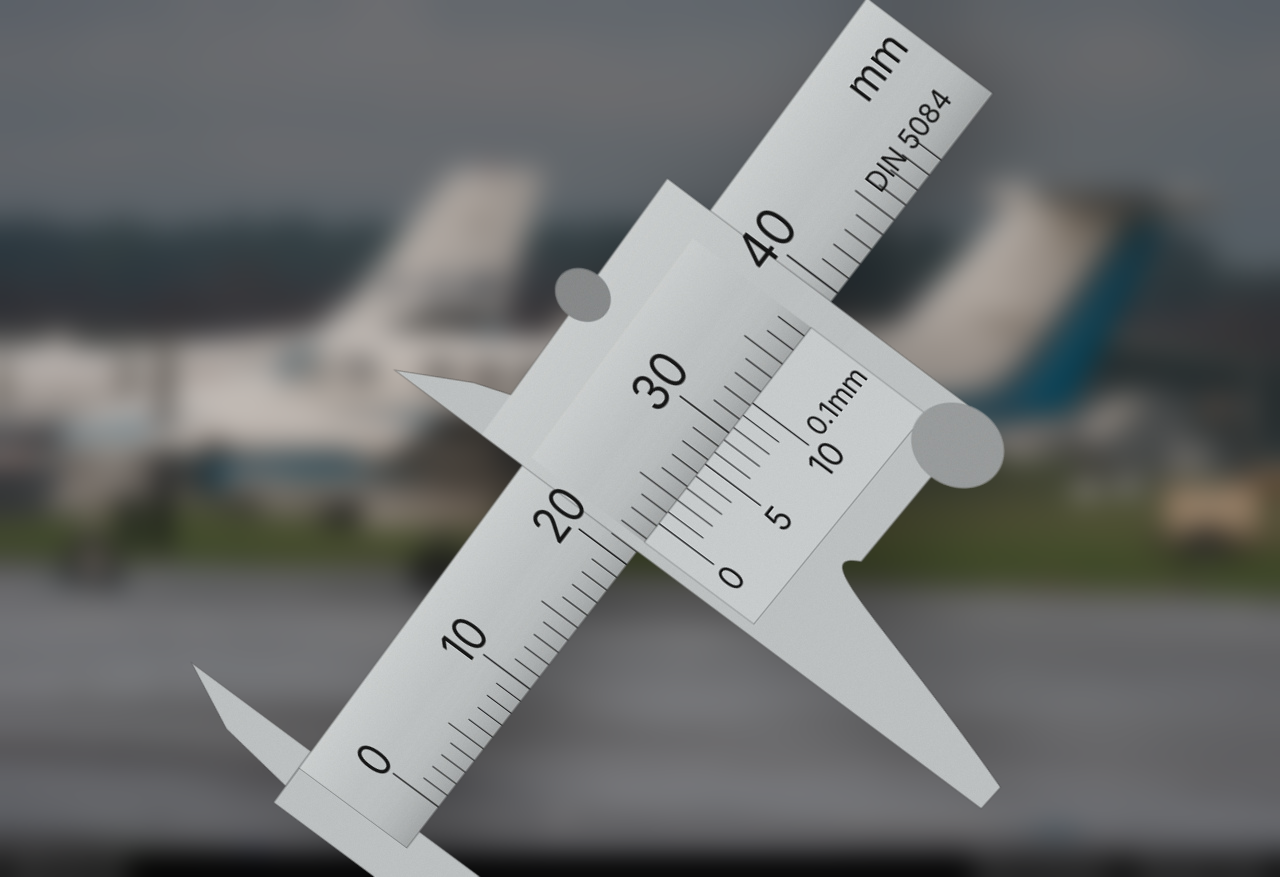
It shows 23.2; mm
